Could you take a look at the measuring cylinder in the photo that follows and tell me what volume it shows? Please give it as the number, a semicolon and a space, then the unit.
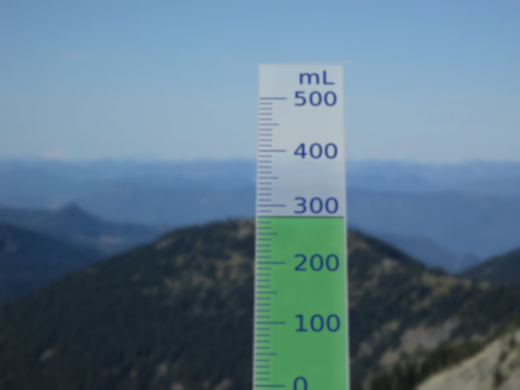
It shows 280; mL
